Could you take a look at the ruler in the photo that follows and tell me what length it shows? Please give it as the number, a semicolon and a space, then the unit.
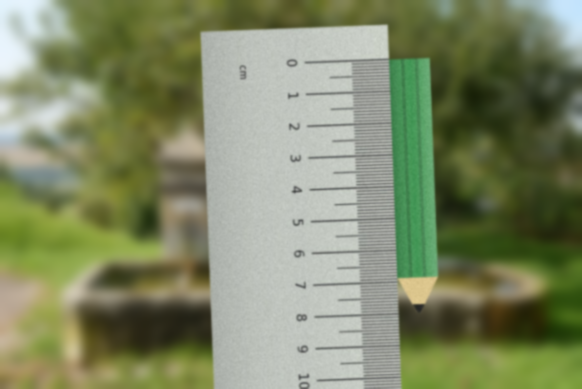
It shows 8; cm
